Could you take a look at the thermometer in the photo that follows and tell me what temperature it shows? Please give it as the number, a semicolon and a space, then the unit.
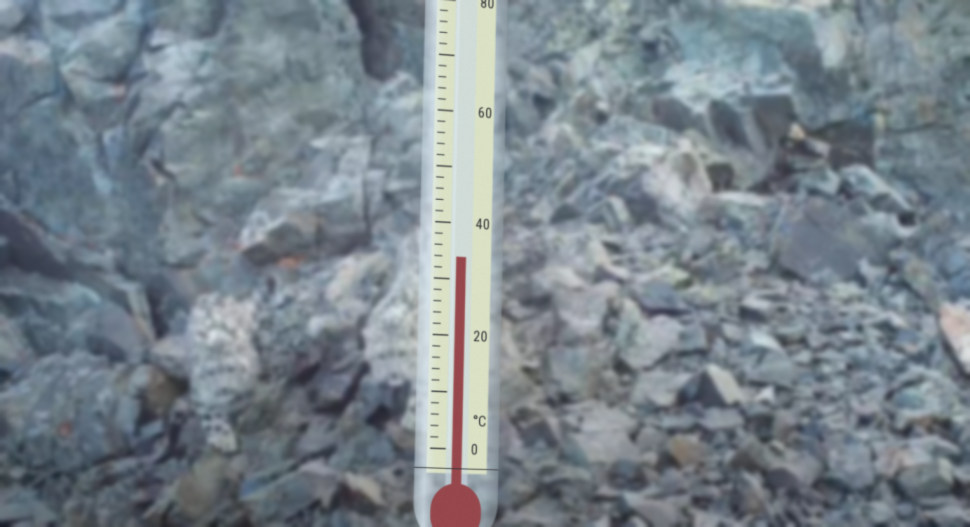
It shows 34; °C
